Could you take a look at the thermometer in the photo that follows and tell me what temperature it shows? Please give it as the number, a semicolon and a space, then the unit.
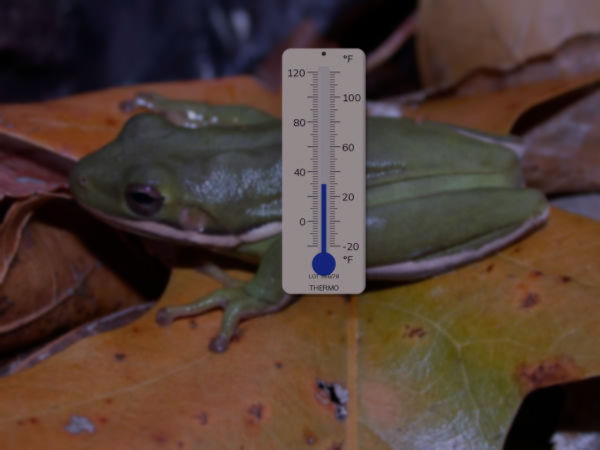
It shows 30; °F
